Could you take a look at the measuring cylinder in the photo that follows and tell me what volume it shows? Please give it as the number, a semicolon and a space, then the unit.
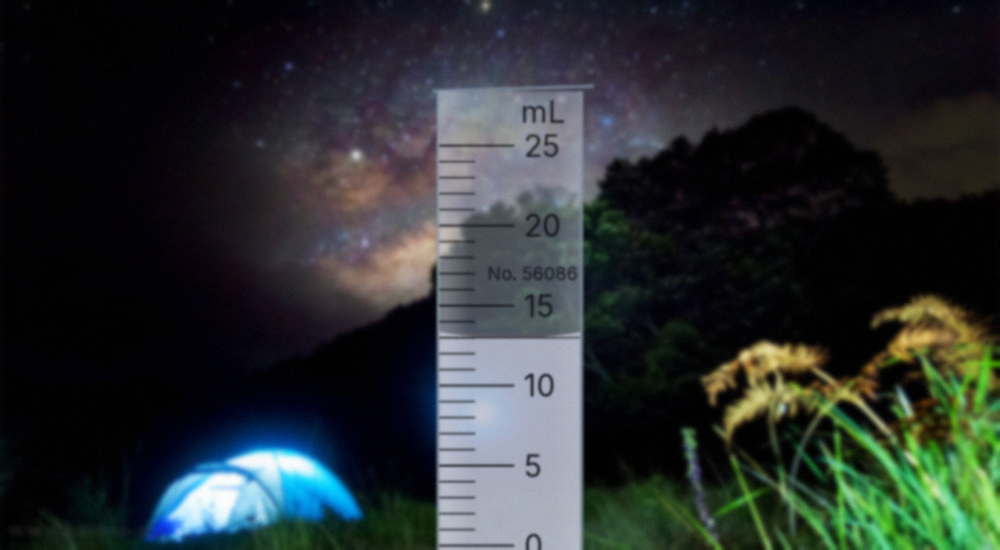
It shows 13; mL
